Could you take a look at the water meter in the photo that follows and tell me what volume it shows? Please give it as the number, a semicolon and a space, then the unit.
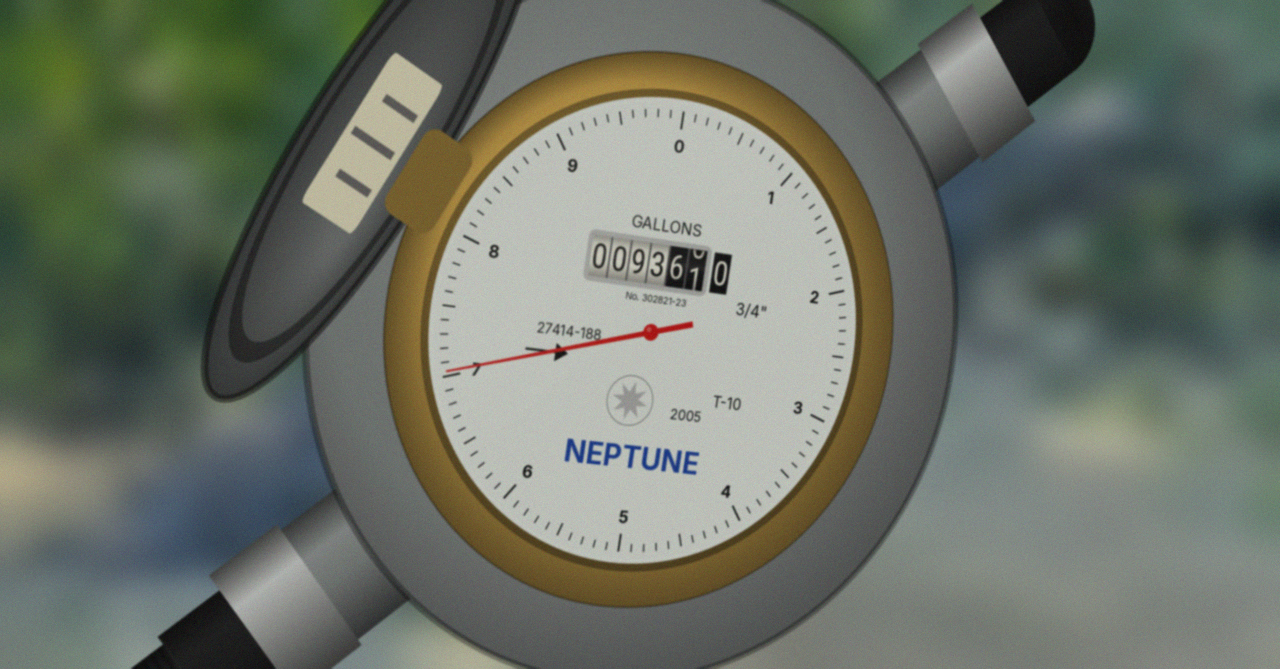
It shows 93607.0; gal
